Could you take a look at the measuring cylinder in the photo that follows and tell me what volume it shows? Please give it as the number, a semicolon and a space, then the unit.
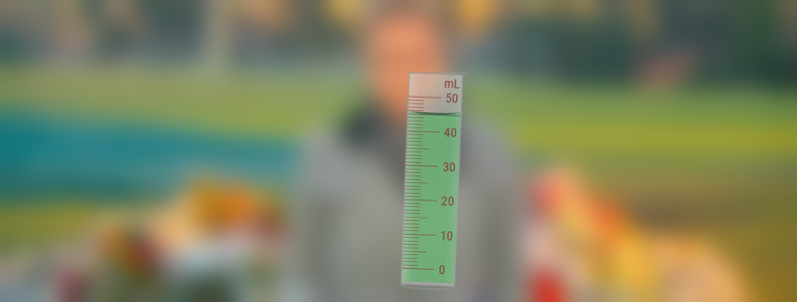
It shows 45; mL
